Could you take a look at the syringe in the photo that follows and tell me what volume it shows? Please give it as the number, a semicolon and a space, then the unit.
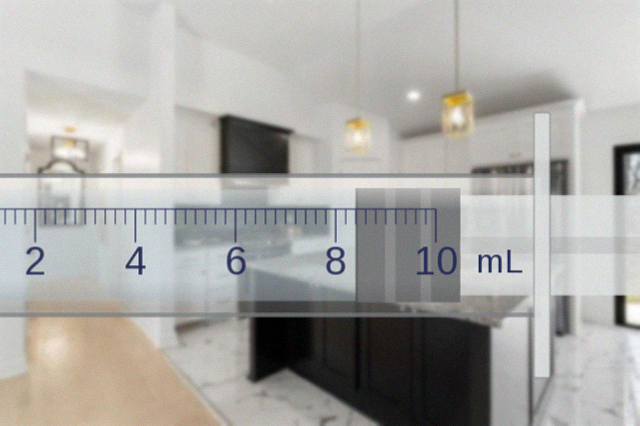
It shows 8.4; mL
